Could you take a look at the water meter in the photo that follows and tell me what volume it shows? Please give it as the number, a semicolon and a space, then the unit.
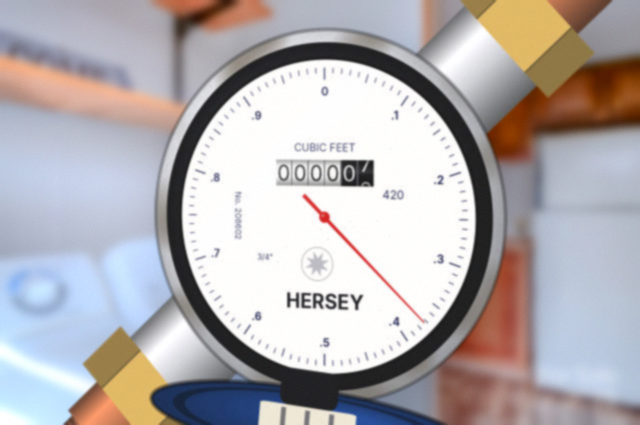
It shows 7.37; ft³
